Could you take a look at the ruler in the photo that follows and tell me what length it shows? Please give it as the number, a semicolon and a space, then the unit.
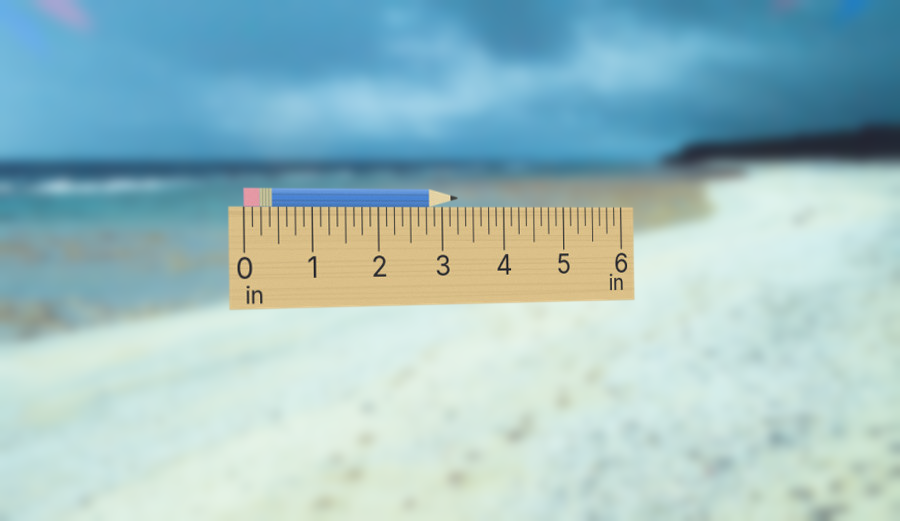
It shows 3.25; in
